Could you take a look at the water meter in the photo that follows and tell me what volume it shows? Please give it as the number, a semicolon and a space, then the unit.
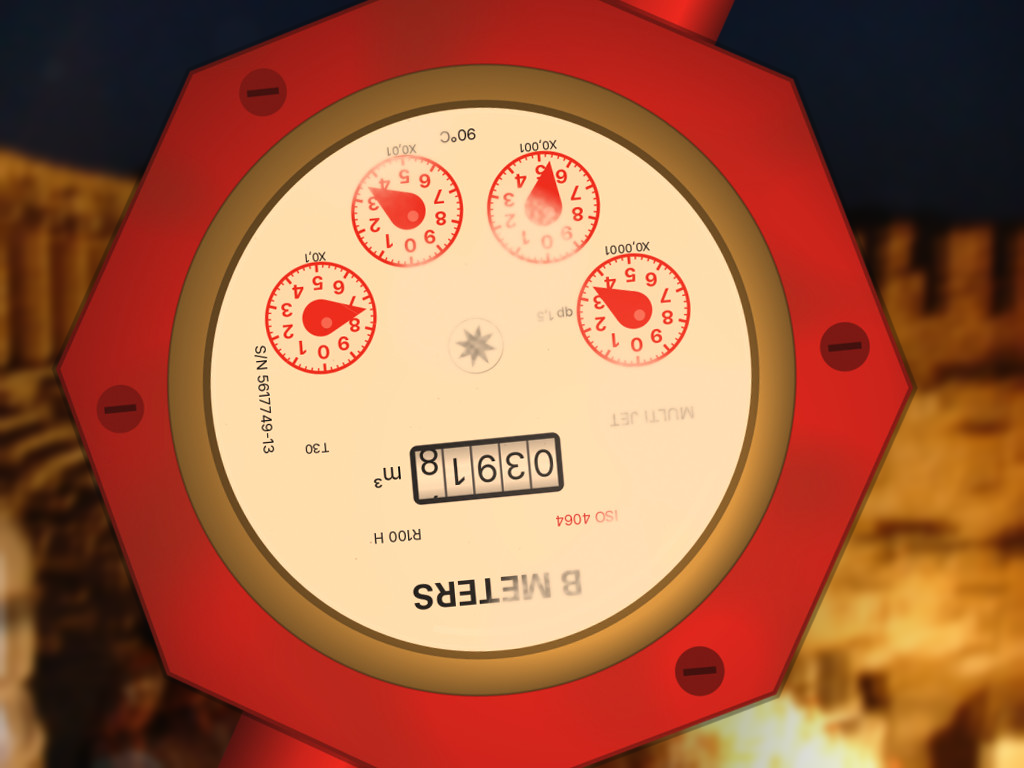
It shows 3917.7353; m³
